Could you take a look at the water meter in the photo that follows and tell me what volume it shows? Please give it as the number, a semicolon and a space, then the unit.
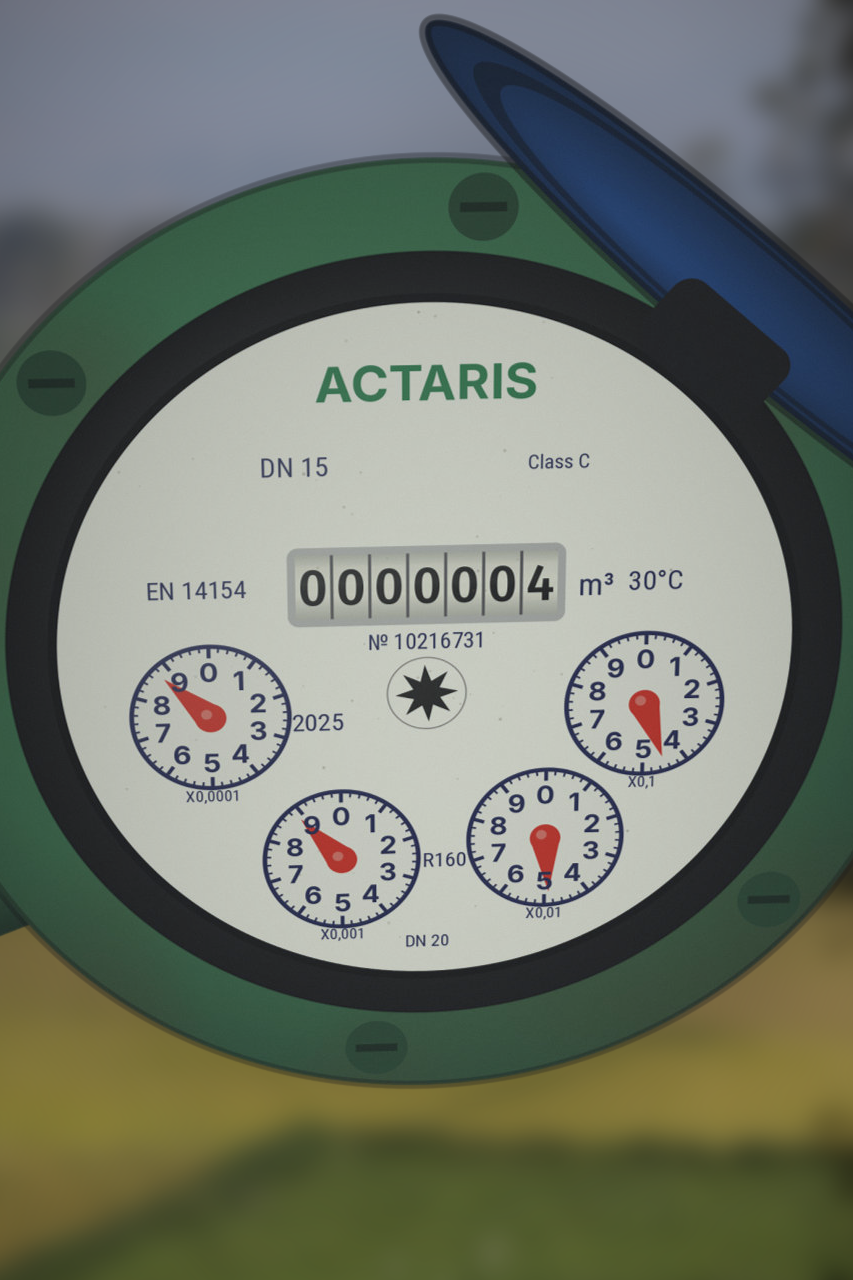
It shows 4.4488; m³
